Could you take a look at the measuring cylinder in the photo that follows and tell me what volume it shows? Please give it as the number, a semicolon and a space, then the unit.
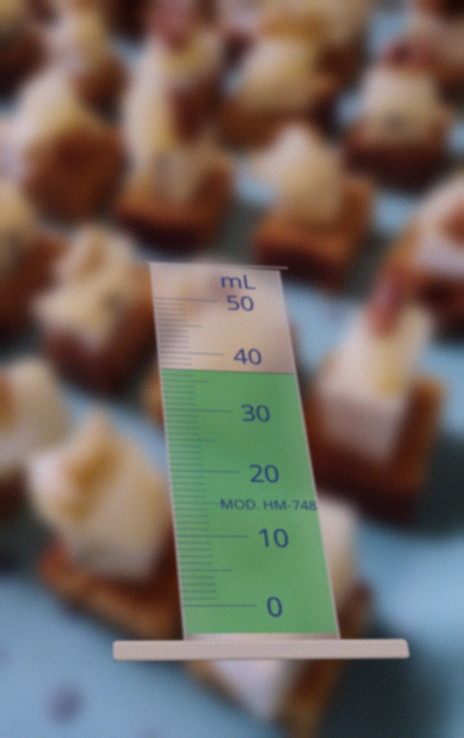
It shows 37; mL
